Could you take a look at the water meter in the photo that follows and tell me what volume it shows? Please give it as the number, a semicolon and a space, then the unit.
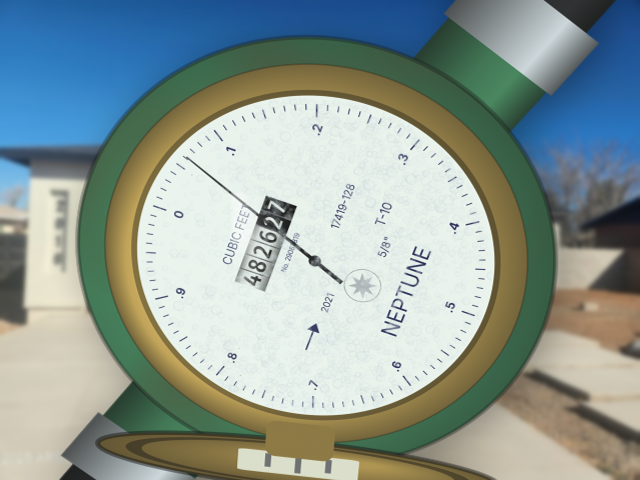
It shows 482627.06; ft³
